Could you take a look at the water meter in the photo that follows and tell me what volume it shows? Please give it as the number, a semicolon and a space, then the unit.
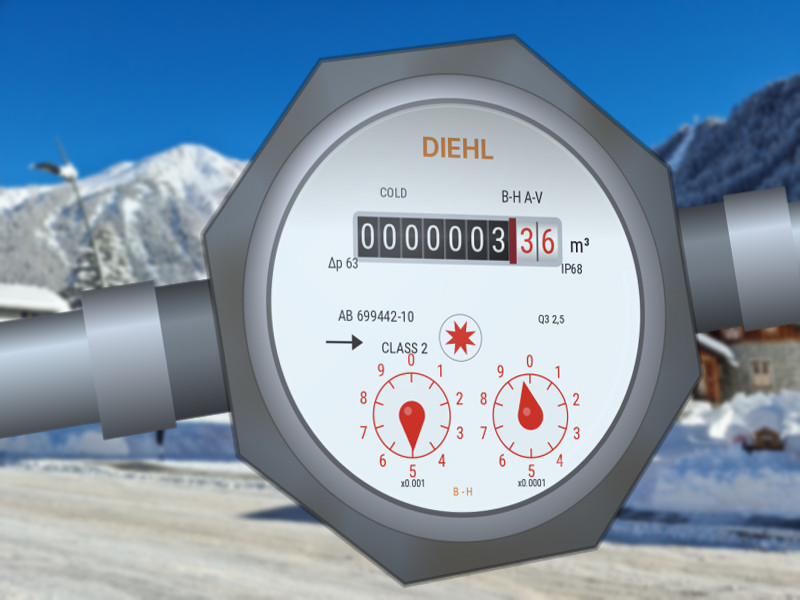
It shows 3.3649; m³
